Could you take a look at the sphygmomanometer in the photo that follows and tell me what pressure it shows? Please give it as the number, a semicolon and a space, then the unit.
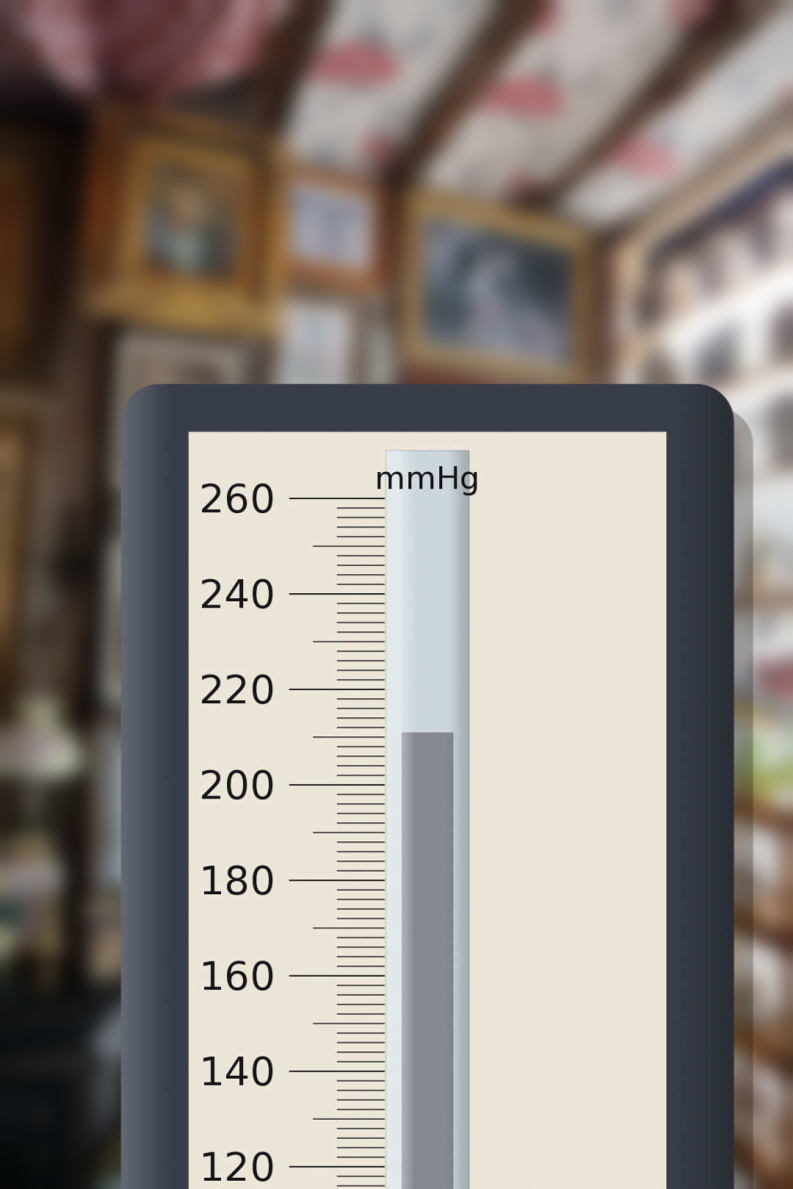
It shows 211; mmHg
